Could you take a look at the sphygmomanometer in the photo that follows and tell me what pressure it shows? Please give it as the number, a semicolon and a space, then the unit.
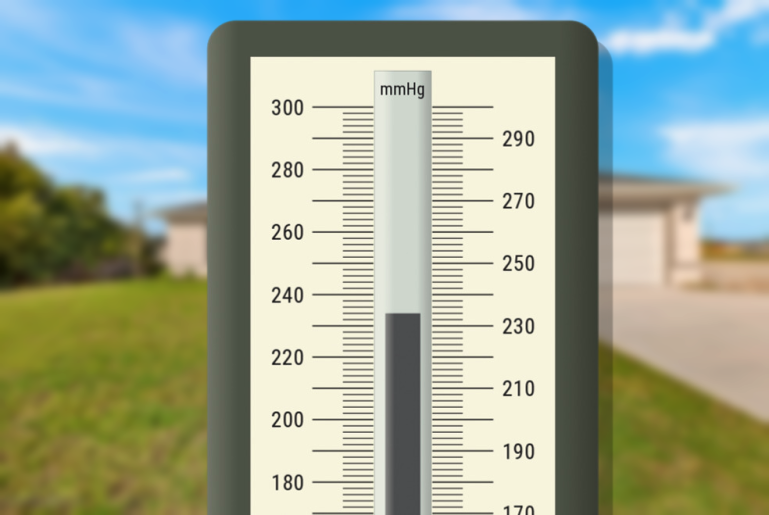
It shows 234; mmHg
